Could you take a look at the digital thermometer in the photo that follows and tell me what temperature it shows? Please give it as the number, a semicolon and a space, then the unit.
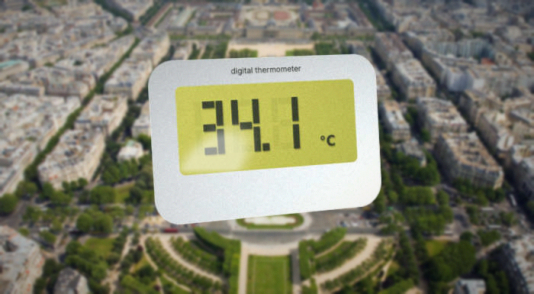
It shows 34.1; °C
